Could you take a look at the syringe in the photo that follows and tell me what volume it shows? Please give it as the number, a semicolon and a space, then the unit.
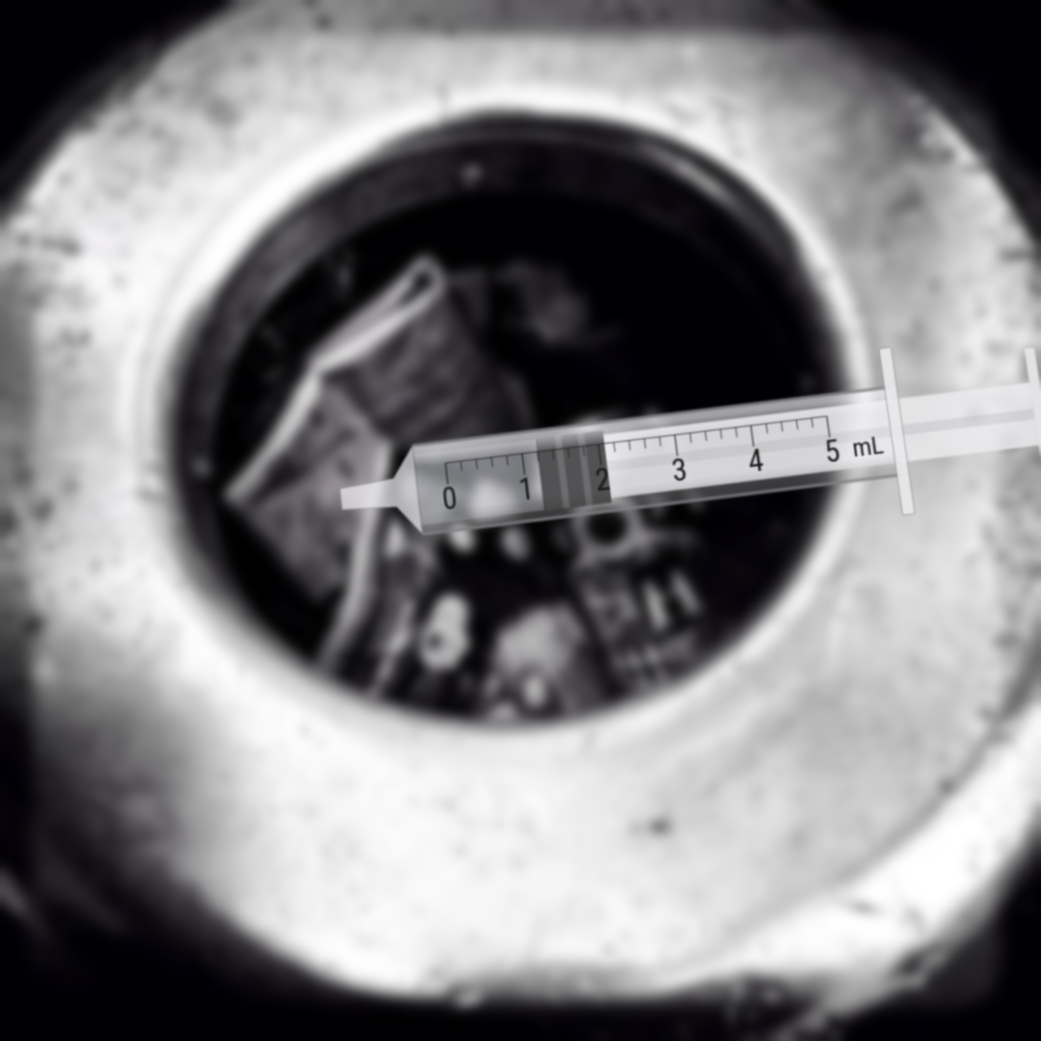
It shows 1.2; mL
